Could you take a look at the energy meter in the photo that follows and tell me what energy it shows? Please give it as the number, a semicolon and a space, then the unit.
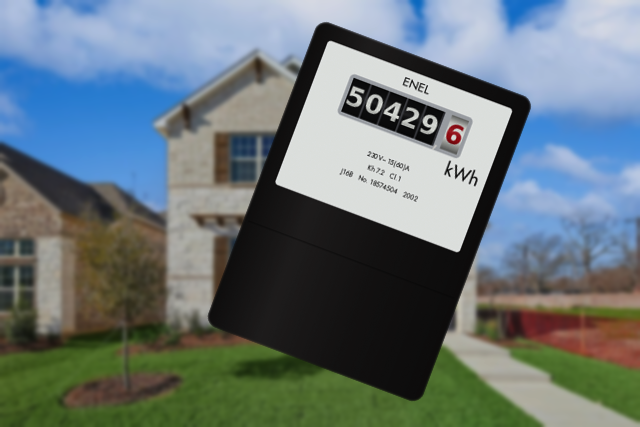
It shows 50429.6; kWh
